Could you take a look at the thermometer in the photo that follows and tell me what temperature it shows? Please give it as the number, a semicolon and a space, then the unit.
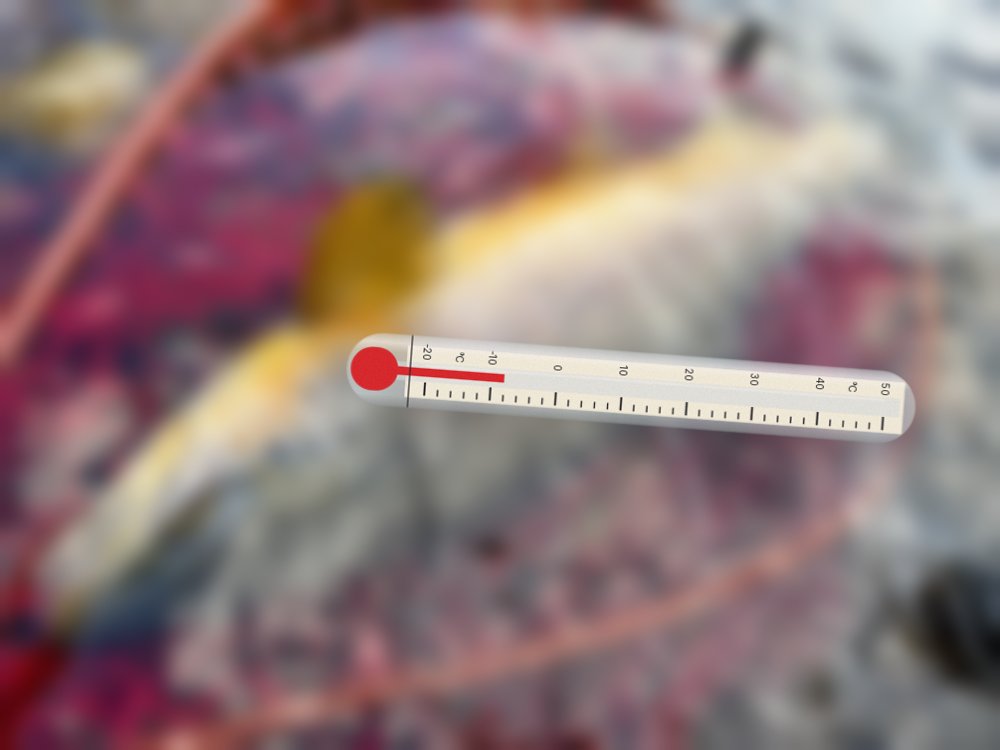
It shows -8; °C
